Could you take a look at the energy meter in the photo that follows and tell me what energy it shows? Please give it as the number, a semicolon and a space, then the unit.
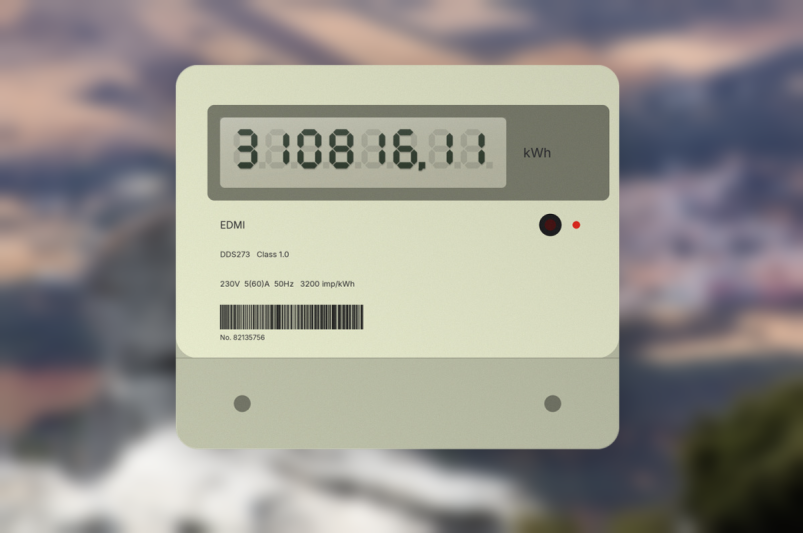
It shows 310816.11; kWh
